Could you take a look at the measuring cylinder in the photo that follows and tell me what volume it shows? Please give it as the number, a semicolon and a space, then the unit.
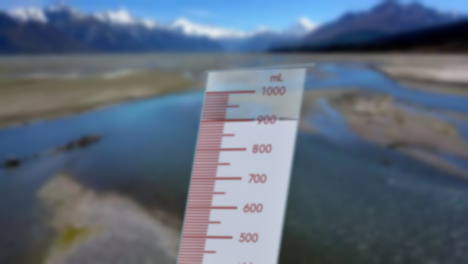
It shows 900; mL
